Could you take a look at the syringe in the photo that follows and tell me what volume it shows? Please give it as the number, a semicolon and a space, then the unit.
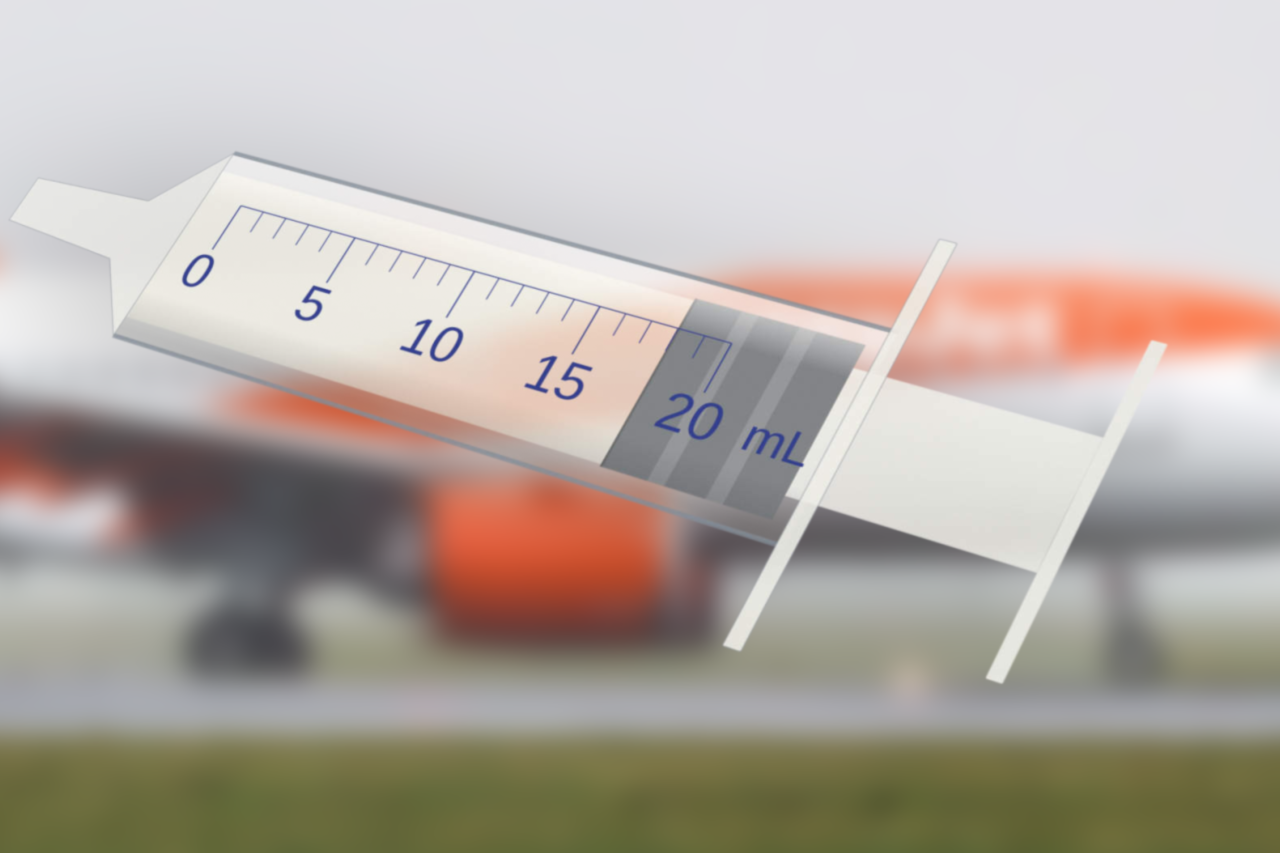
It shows 18; mL
